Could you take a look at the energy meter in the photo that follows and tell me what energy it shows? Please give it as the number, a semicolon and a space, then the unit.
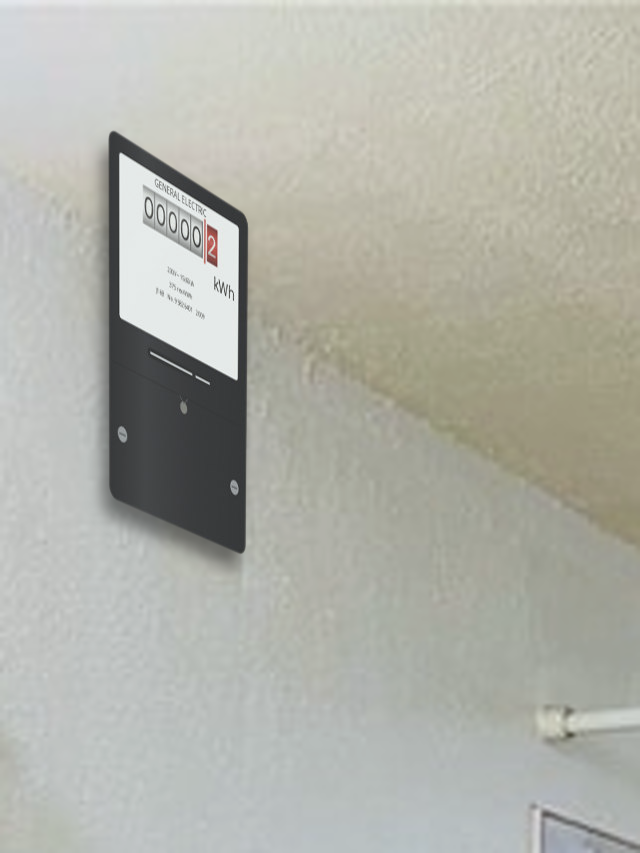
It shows 0.2; kWh
